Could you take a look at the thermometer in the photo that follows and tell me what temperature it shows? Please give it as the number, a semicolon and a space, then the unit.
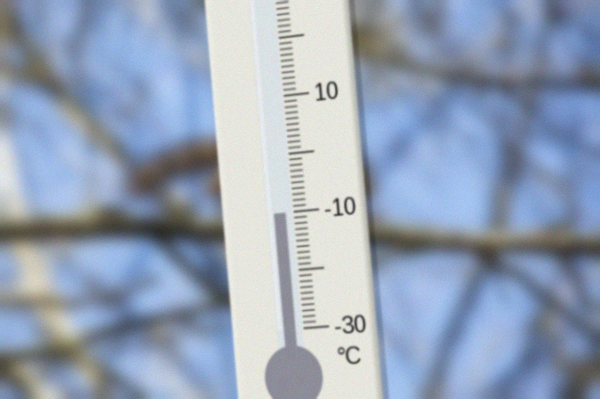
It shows -10; °C
